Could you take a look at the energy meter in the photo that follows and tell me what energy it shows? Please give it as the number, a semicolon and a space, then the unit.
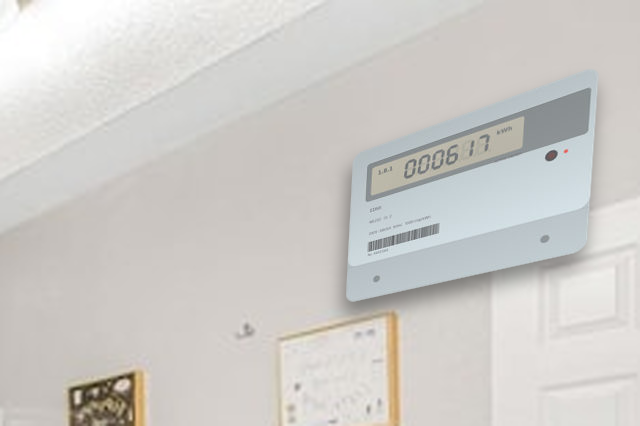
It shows 617; kWh
